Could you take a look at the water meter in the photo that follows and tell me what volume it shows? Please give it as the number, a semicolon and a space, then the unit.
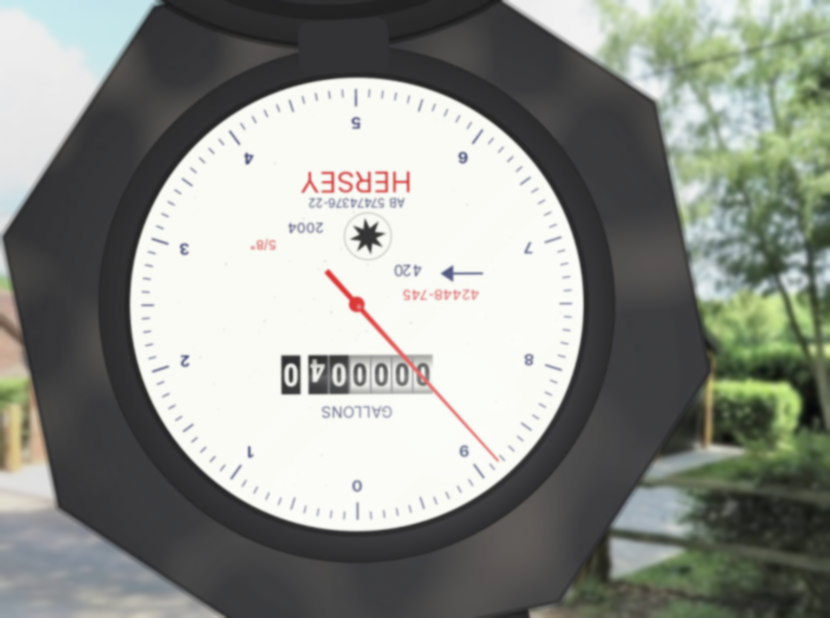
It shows 38.8; gal
